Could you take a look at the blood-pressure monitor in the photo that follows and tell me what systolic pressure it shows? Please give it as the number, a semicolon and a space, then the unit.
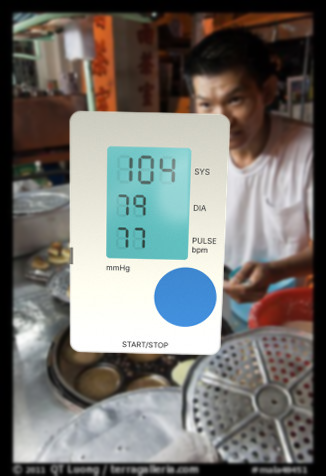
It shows 104; mmHg
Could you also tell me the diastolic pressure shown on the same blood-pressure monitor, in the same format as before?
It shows 79; mmHg
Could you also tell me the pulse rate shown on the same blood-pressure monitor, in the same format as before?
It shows 77; bpm
